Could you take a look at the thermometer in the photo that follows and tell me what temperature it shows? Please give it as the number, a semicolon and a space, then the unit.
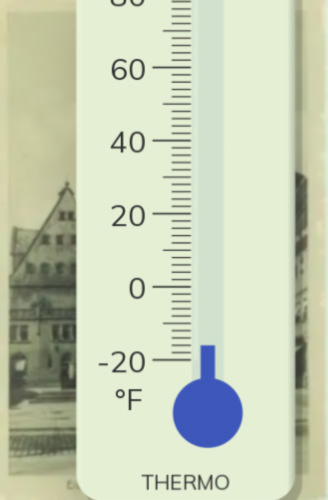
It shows -16; °F
